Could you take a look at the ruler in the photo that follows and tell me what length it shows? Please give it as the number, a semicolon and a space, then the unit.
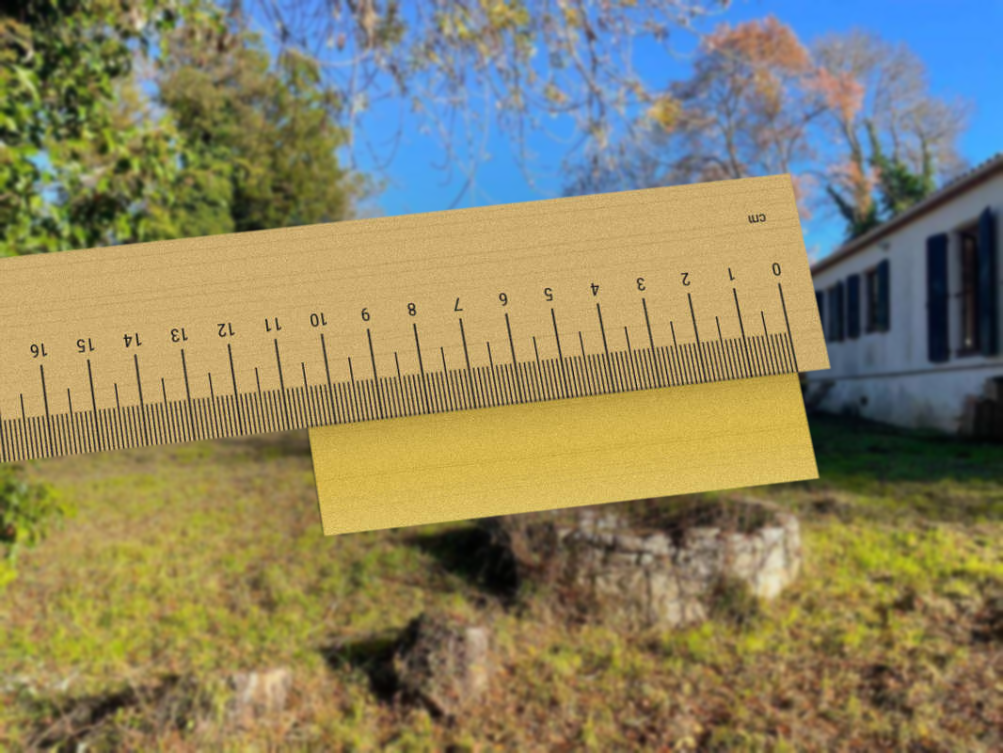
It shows 10.6; cm
